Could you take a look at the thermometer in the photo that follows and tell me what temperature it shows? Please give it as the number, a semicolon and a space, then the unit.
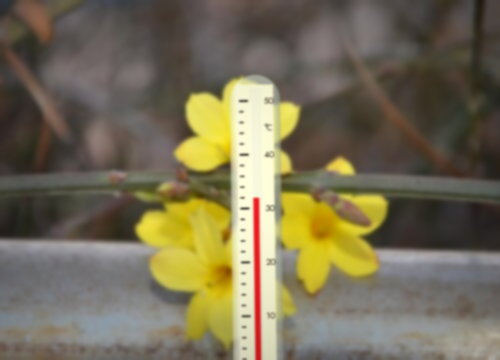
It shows 32; °C
